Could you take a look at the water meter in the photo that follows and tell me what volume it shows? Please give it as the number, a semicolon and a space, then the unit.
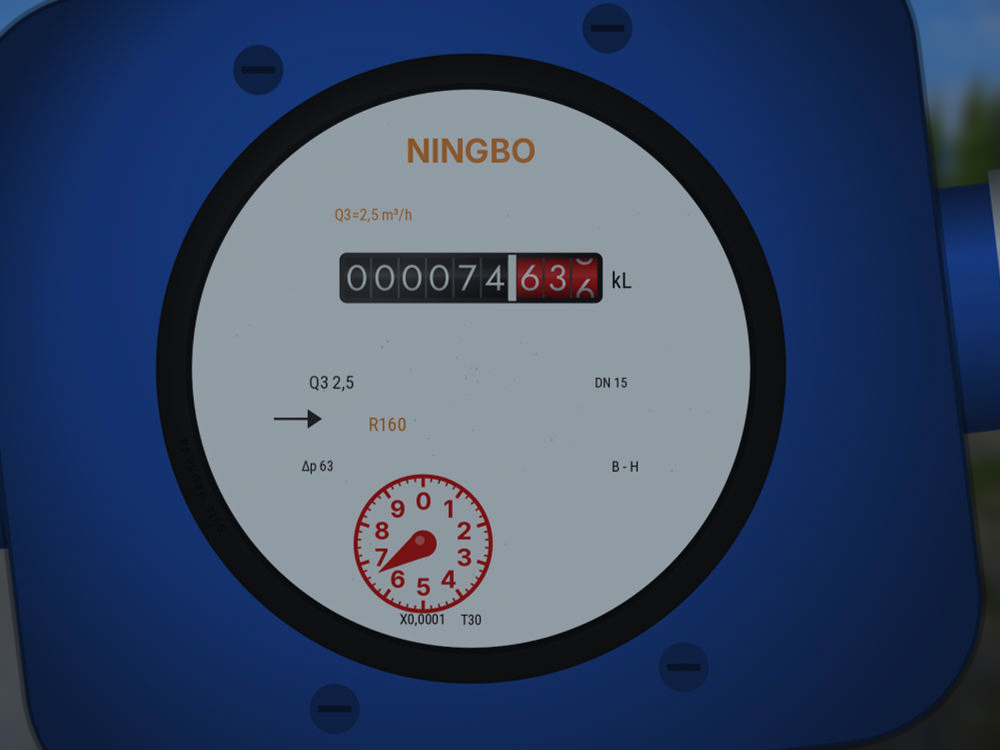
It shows 74.6356; kL
